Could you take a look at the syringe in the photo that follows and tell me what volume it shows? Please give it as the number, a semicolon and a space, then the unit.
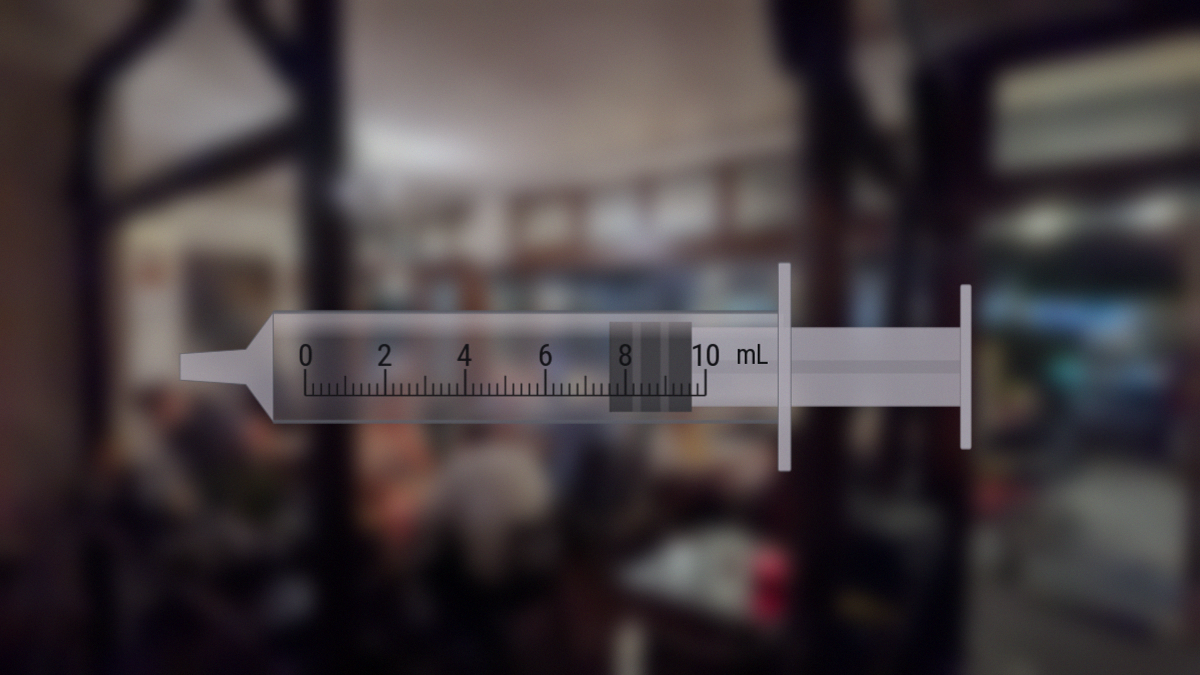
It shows 7.6; mL
